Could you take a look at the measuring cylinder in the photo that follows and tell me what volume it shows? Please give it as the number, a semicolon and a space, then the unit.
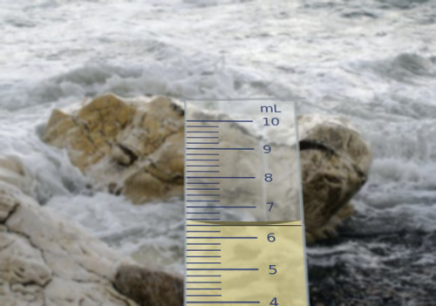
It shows 6.4; mL
